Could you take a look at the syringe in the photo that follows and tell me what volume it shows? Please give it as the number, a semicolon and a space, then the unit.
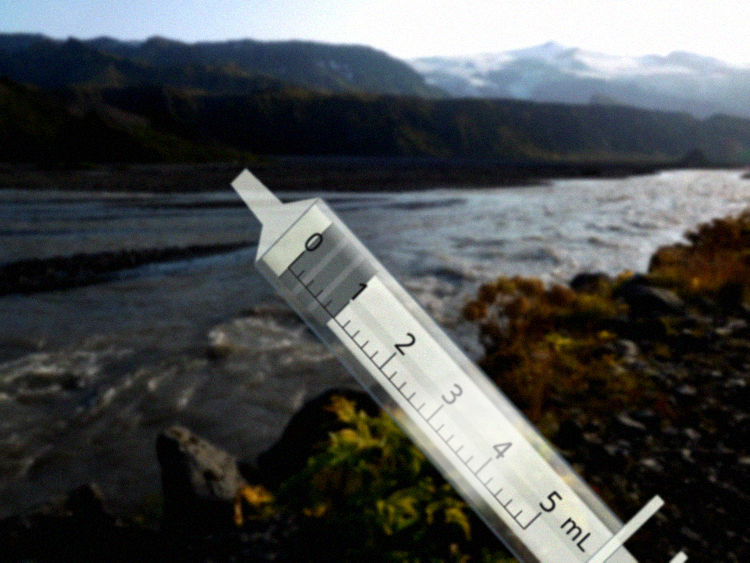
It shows 0; mL
